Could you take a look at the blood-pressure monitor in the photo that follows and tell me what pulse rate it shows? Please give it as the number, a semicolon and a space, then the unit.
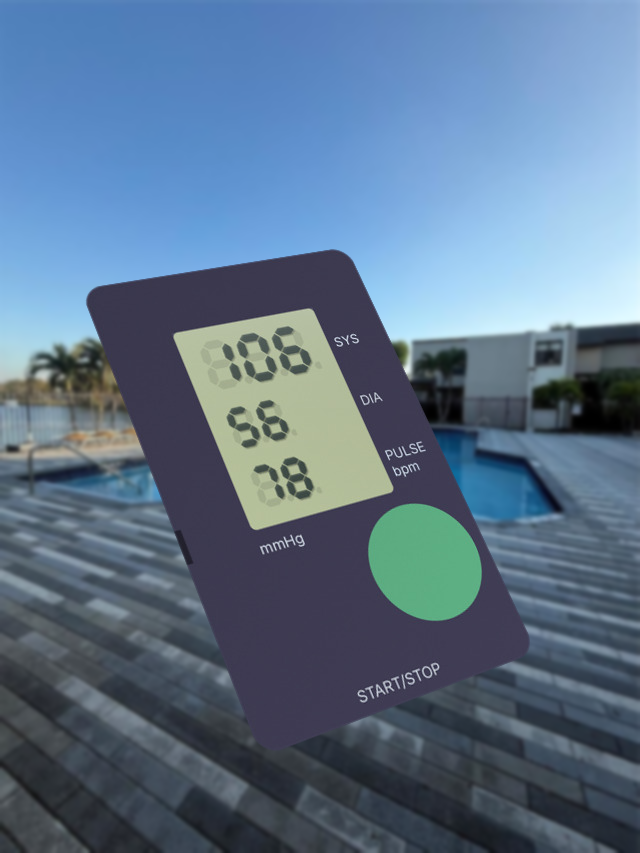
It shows 78; bpm
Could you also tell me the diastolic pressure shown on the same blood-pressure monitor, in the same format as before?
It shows 56; mmHg
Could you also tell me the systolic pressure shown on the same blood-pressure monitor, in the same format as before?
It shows 106; mmHg
